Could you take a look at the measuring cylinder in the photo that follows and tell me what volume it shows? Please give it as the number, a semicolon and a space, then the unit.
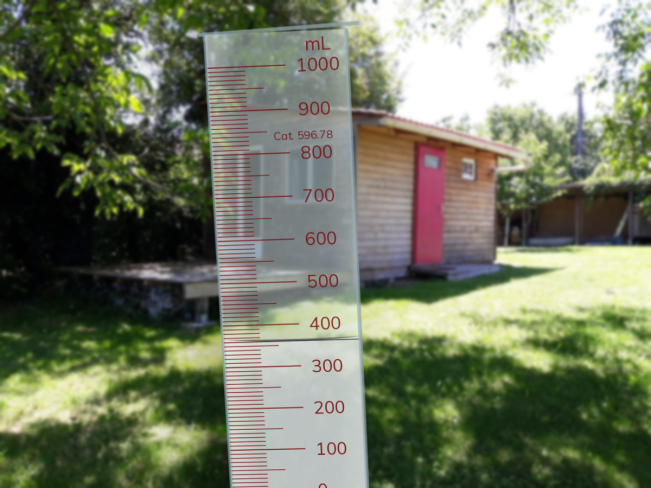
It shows 360; mL
